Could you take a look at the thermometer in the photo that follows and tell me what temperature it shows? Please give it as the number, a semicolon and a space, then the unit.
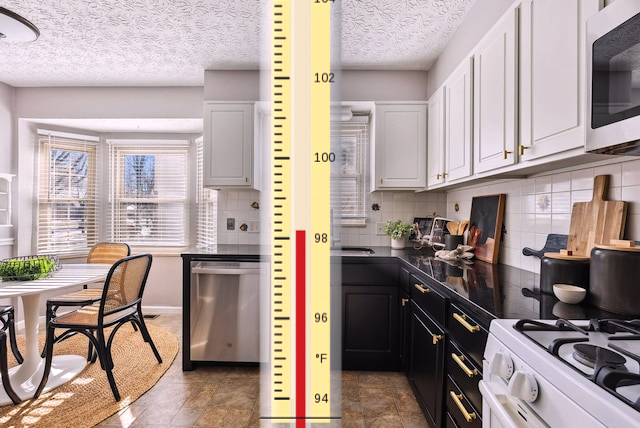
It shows 98.2; °F
